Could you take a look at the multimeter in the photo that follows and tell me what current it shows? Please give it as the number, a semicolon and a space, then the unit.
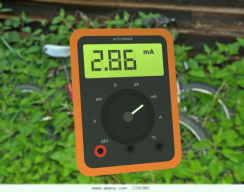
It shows 2.86; mA
